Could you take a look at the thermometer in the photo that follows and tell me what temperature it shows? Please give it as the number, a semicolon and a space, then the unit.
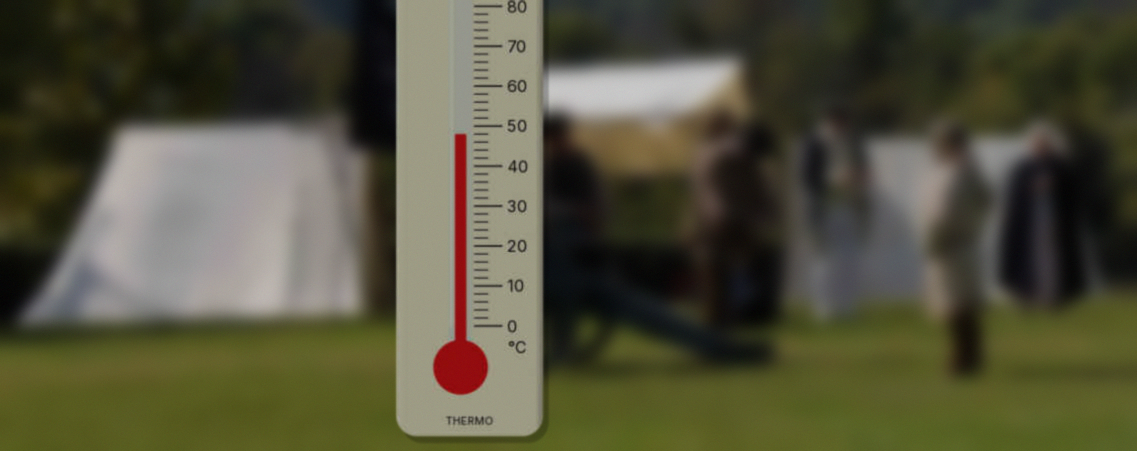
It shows 48; °C
